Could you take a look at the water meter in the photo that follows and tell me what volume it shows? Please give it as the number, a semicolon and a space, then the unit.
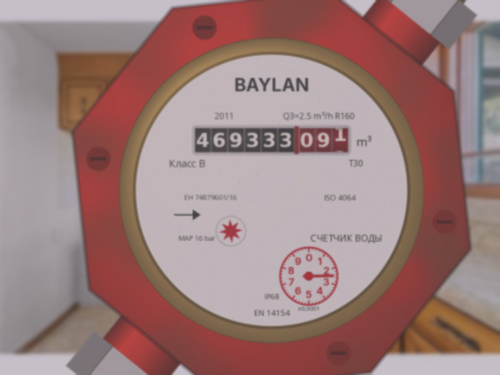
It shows 469333.0912; m³
